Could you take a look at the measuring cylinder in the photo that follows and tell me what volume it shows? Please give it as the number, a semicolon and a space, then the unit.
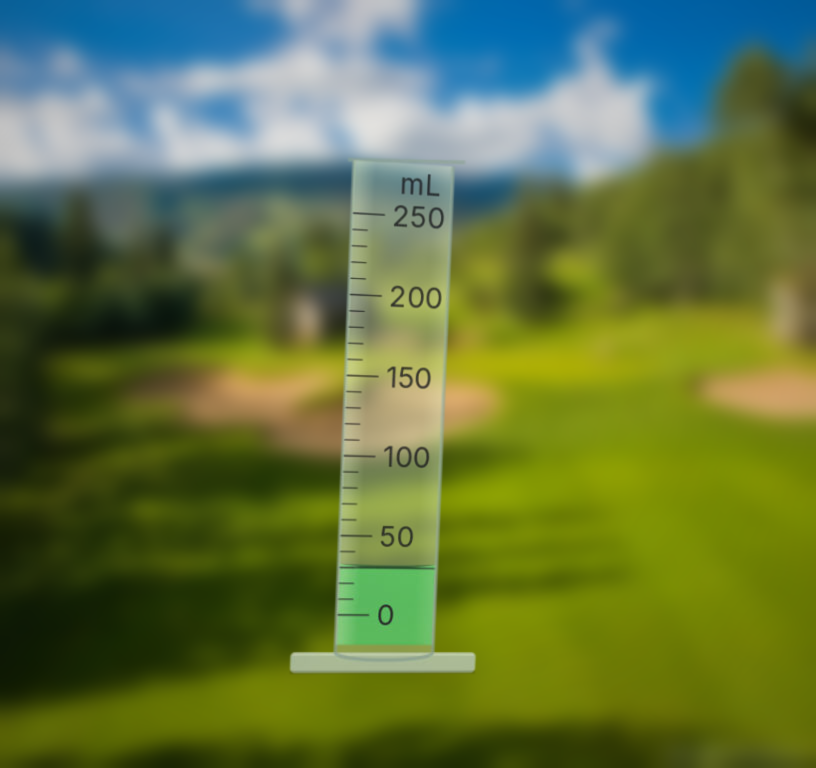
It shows 30; mL
